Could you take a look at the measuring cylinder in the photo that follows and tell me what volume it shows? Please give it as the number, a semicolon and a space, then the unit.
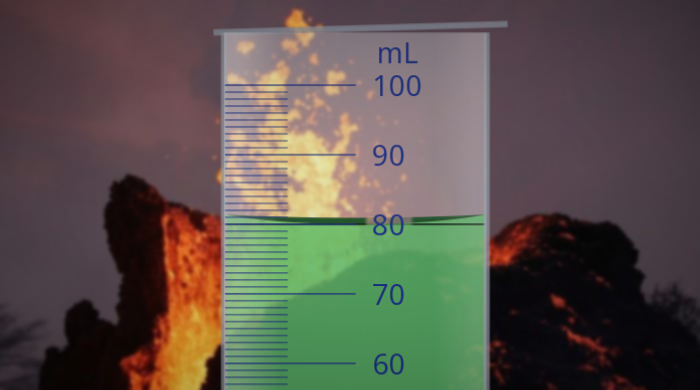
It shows 80; mL
